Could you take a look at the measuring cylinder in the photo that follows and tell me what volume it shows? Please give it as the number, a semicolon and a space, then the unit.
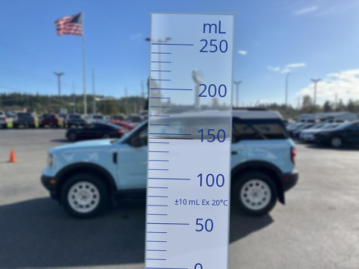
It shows 145; mL
